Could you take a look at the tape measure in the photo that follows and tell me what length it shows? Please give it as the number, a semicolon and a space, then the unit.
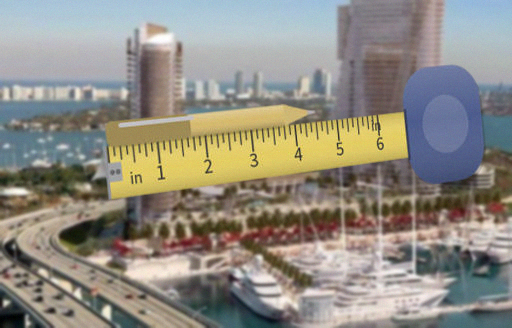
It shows 4.5; in
